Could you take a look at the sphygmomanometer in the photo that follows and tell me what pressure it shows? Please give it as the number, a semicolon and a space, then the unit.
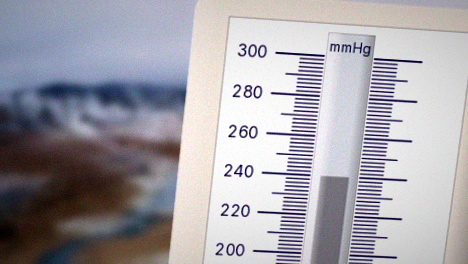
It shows 240; mmHg
